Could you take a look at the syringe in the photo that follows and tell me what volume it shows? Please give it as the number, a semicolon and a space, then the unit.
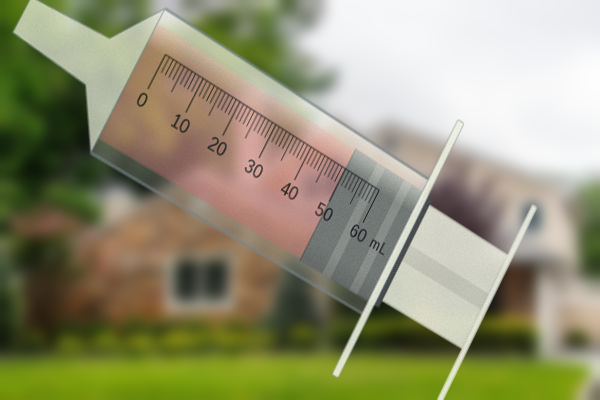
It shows 50; mL
